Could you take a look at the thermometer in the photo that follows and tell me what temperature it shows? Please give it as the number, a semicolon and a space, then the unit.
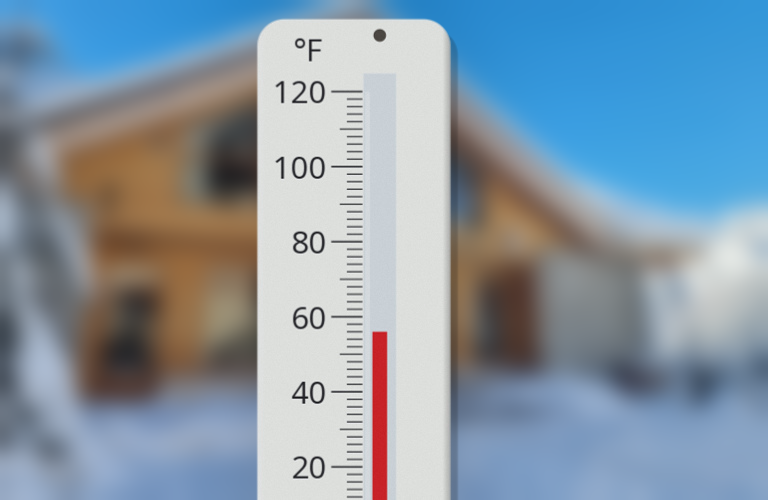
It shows 56; °F
